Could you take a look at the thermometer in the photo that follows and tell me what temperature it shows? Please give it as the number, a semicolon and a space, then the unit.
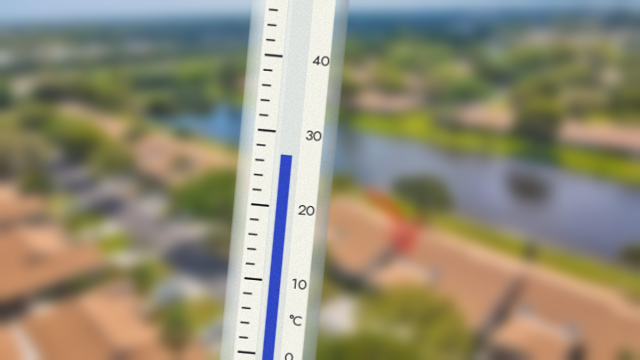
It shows 27; °C
